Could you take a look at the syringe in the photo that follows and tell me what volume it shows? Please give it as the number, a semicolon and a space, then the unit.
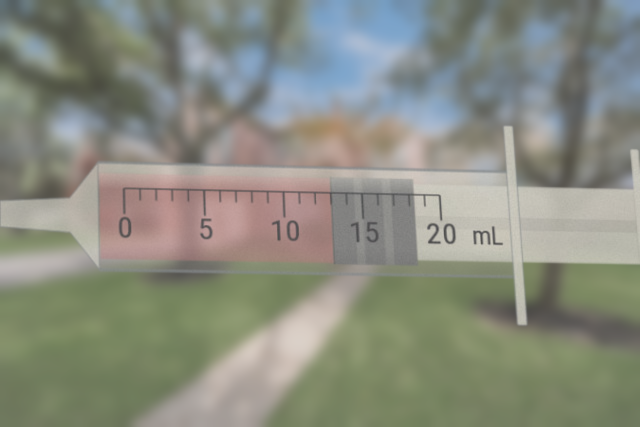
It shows 13; mL
